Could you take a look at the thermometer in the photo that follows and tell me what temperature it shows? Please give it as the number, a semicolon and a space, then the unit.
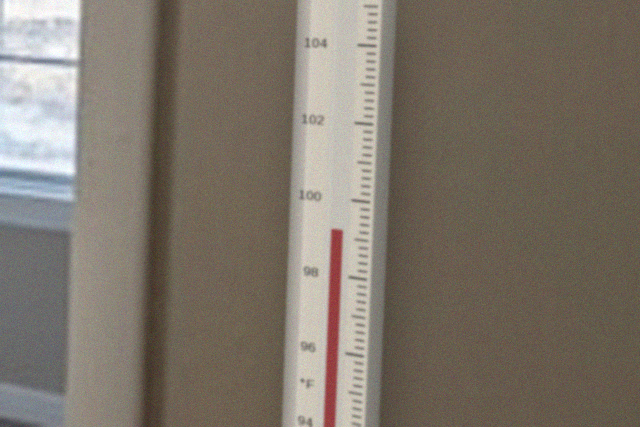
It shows 99.2; °F
